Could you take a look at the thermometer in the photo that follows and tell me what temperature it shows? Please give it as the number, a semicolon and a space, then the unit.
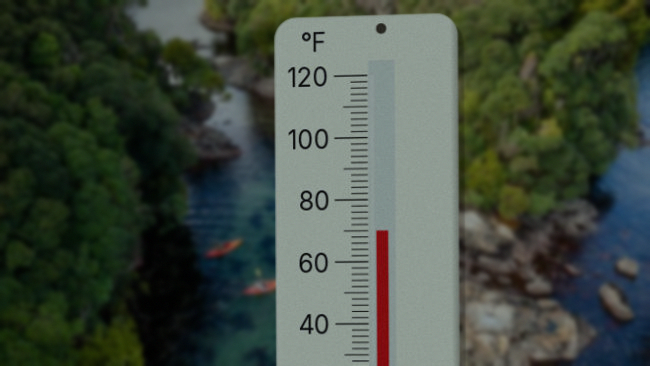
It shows 70; °F
